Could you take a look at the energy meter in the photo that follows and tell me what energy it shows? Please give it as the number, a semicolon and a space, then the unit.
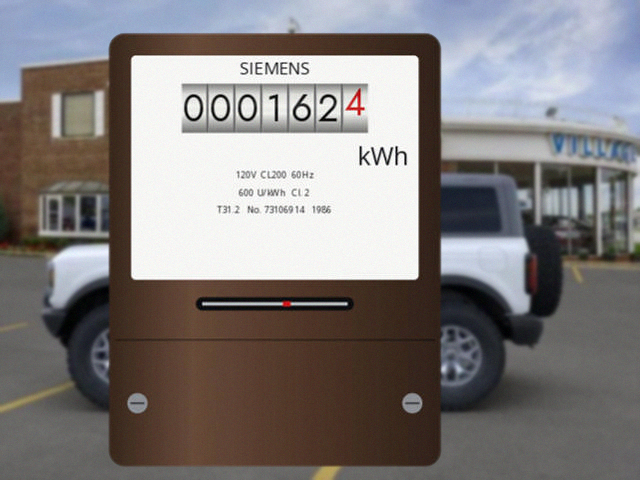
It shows 162.4; kWh
